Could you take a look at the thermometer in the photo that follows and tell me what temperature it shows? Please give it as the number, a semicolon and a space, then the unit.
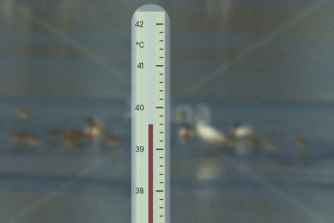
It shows 39.6; °C
